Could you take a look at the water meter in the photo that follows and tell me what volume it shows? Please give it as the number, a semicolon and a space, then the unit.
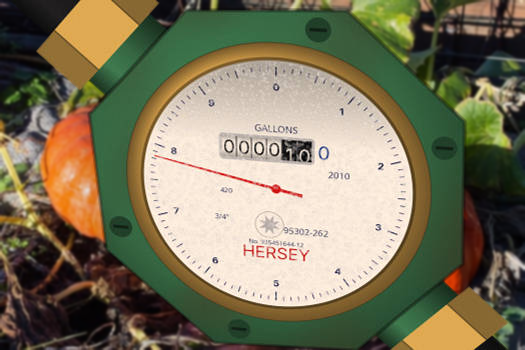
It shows 97.8; gal
